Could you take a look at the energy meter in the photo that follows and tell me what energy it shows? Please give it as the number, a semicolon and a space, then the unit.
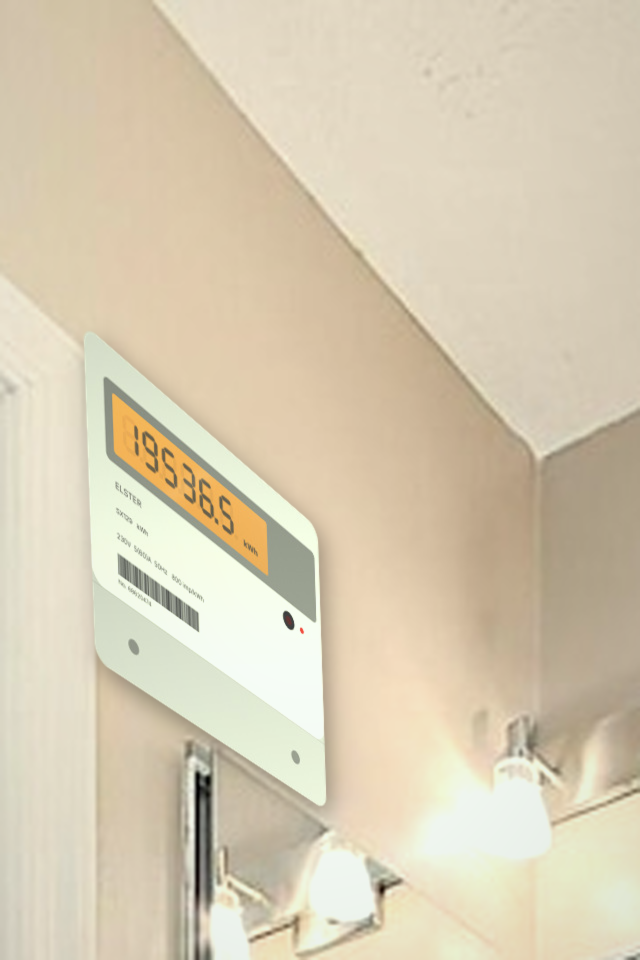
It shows 19536.5; kWh
